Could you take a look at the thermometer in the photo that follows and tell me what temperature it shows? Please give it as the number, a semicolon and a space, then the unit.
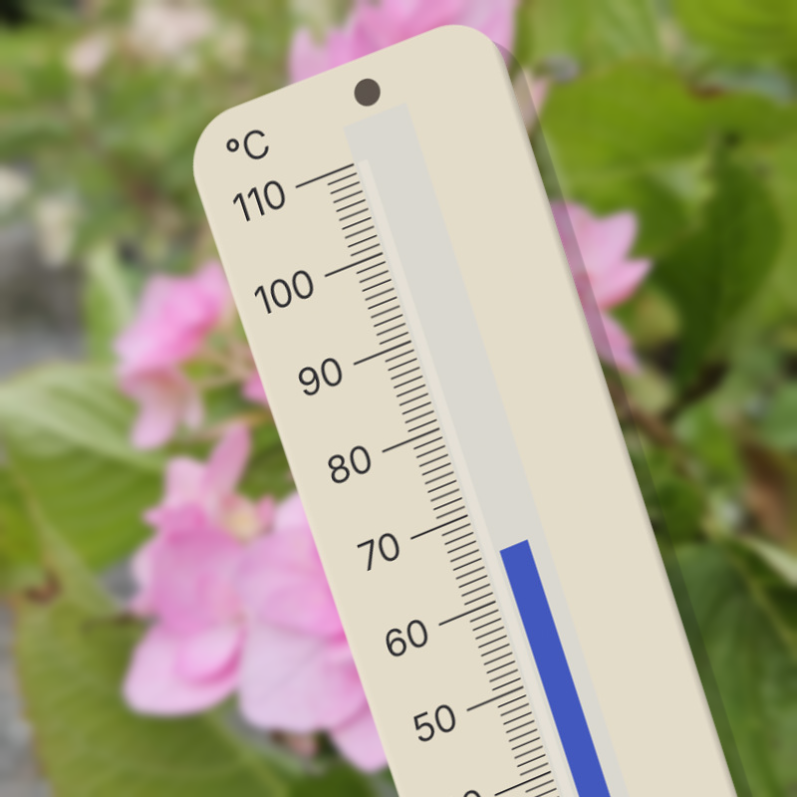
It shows 65; °C
